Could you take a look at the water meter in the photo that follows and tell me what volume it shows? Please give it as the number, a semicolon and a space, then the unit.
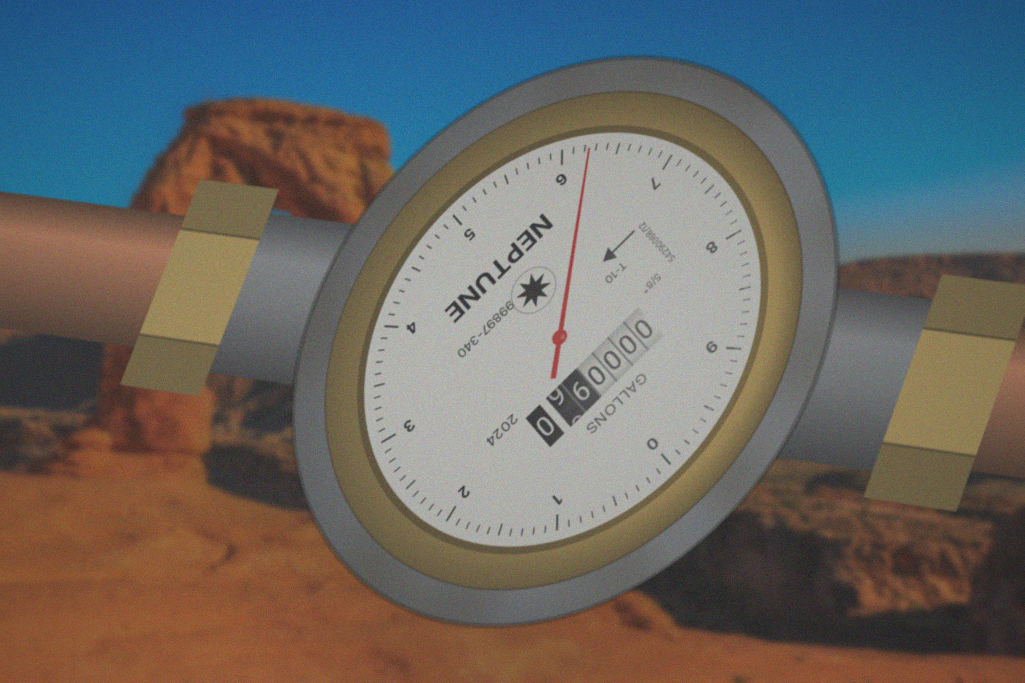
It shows 956.2; gal
